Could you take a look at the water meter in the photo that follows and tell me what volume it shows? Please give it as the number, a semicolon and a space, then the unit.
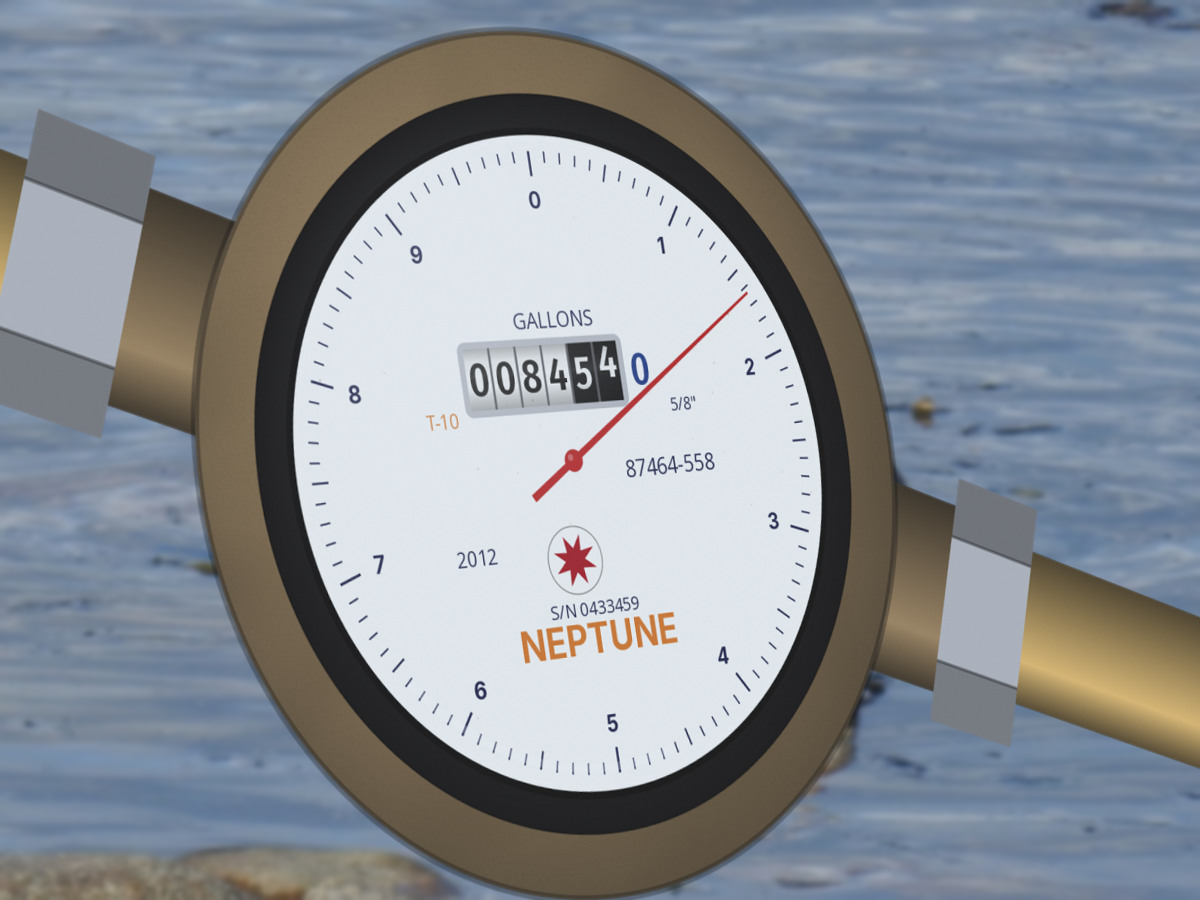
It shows 84541.6; gal
